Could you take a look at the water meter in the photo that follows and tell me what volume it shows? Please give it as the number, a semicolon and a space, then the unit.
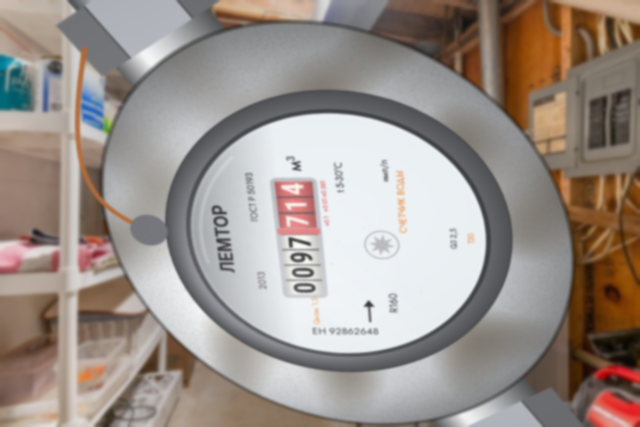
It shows 97.714; m³
